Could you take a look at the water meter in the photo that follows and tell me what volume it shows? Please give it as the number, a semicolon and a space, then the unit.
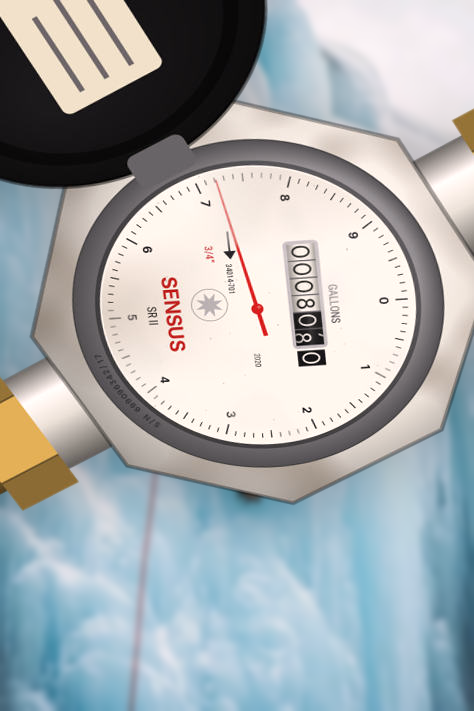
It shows 8077.2; gal
